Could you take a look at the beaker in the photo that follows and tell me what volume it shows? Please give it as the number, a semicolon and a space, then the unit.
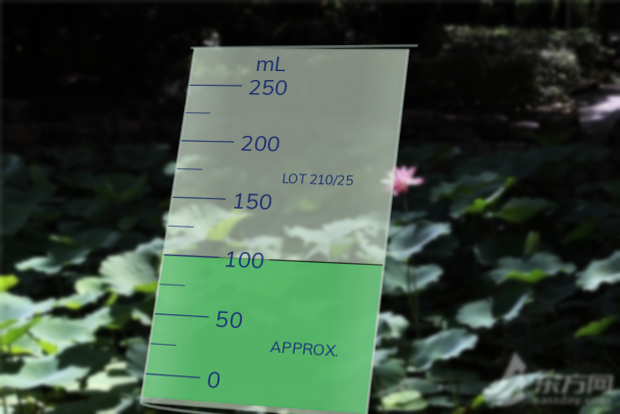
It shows 100; mL
